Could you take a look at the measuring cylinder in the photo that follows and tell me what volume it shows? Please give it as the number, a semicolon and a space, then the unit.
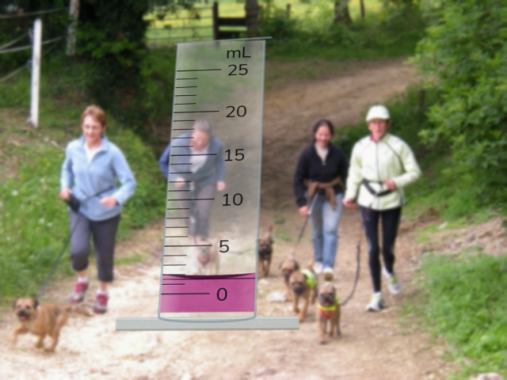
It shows 1.5; mL
